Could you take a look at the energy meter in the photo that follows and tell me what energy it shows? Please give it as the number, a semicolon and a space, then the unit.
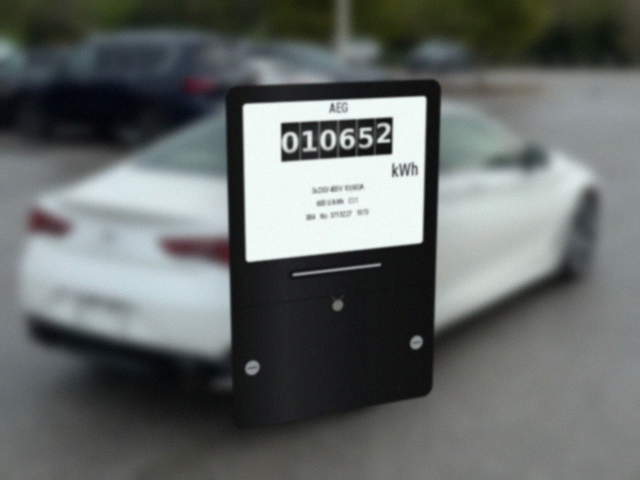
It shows 10652; kWh
